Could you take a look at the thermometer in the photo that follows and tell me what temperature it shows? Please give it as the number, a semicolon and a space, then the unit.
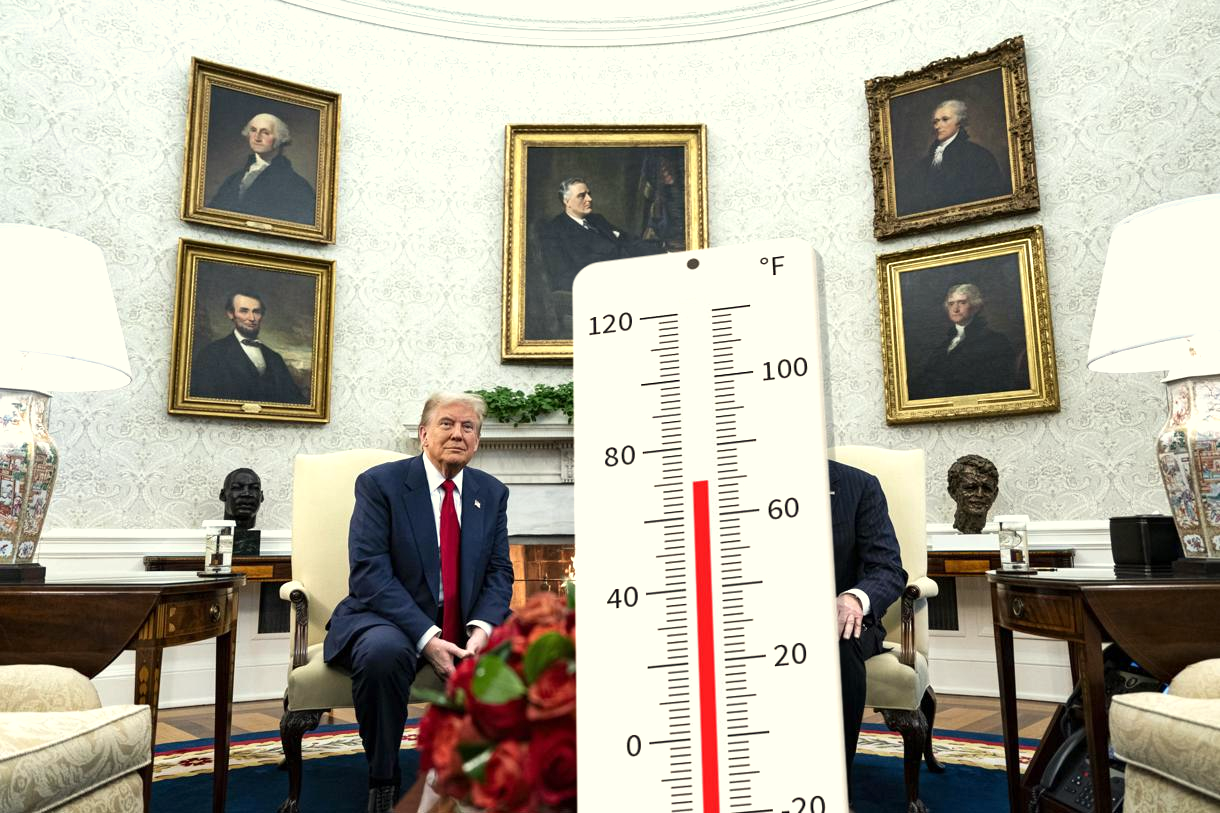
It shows 70; °F
